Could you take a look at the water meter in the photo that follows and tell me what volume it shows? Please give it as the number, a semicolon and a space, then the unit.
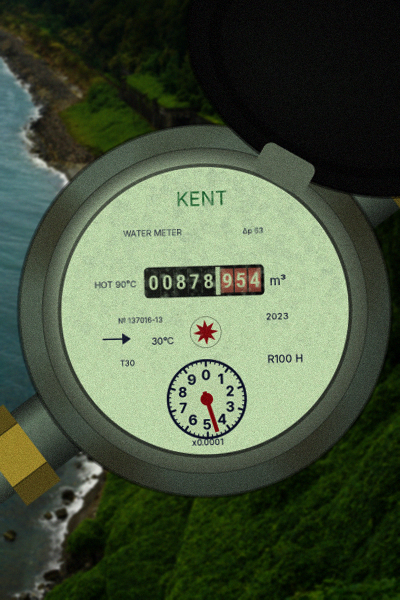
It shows 878.9544; m³
